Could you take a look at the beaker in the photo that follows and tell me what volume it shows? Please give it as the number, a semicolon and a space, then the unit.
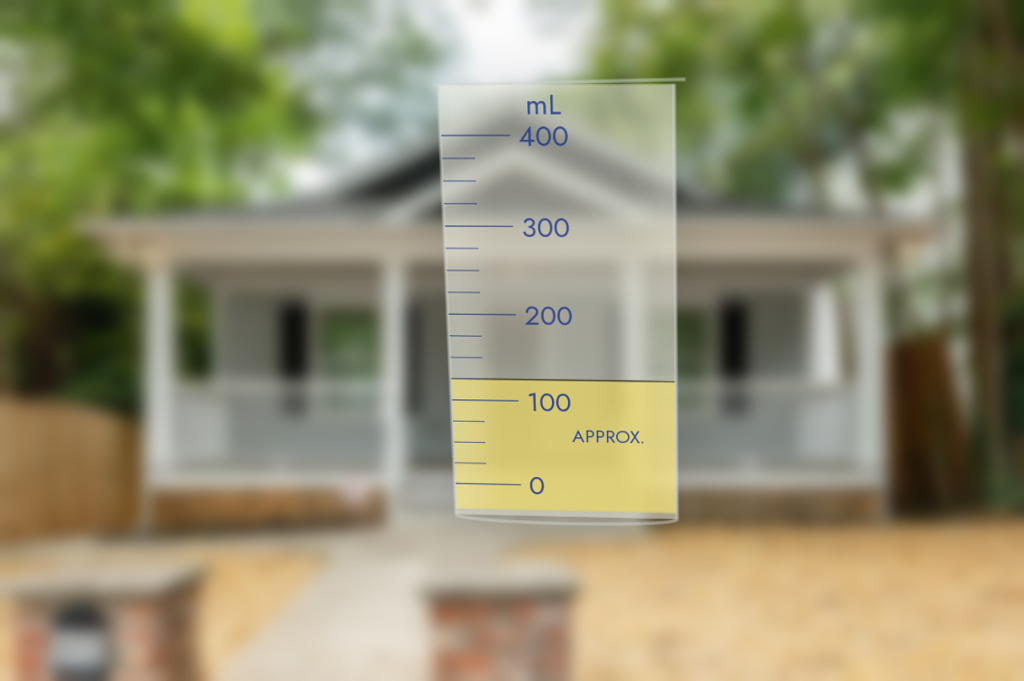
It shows 125; mL
